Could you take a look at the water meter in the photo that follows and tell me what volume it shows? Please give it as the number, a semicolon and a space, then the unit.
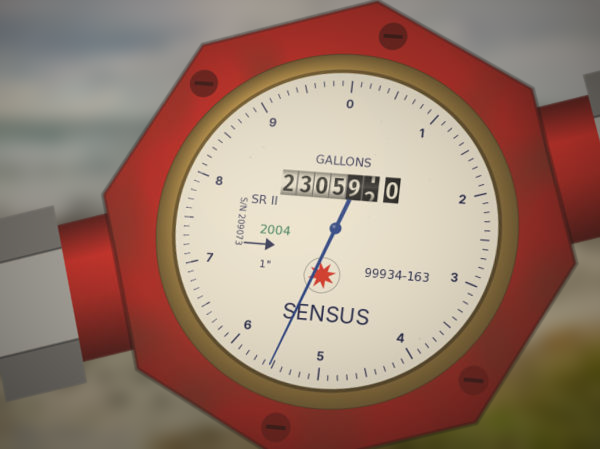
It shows 2305915.5; gal
